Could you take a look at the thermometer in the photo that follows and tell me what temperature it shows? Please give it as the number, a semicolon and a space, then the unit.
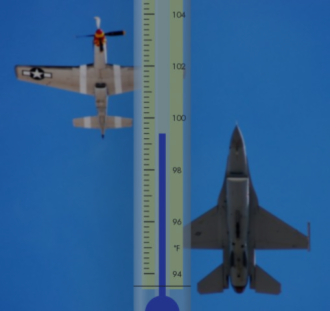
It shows 99.4; °F
